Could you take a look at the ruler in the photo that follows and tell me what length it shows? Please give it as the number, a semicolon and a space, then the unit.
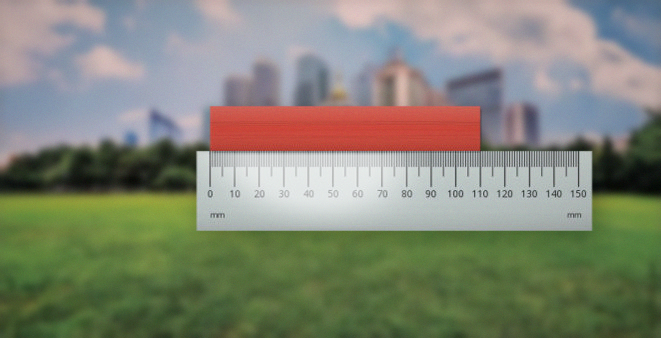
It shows 110; mm
